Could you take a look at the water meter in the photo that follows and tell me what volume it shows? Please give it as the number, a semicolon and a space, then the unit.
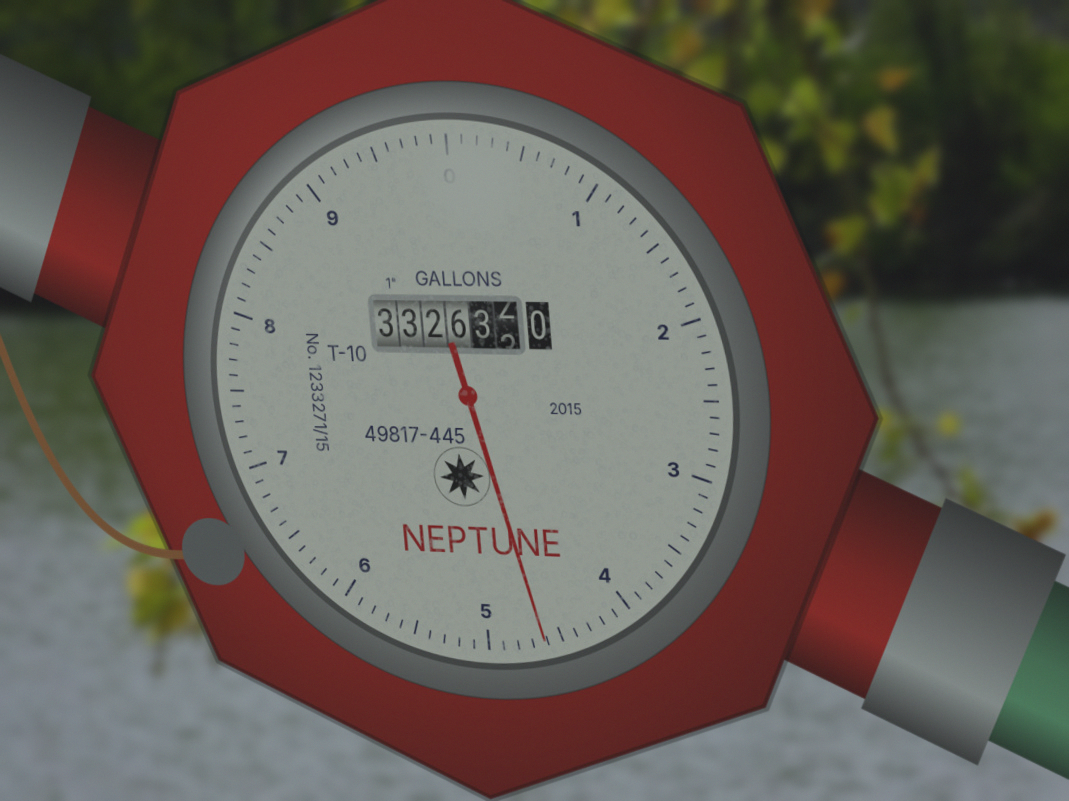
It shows 3326324.6; gal
